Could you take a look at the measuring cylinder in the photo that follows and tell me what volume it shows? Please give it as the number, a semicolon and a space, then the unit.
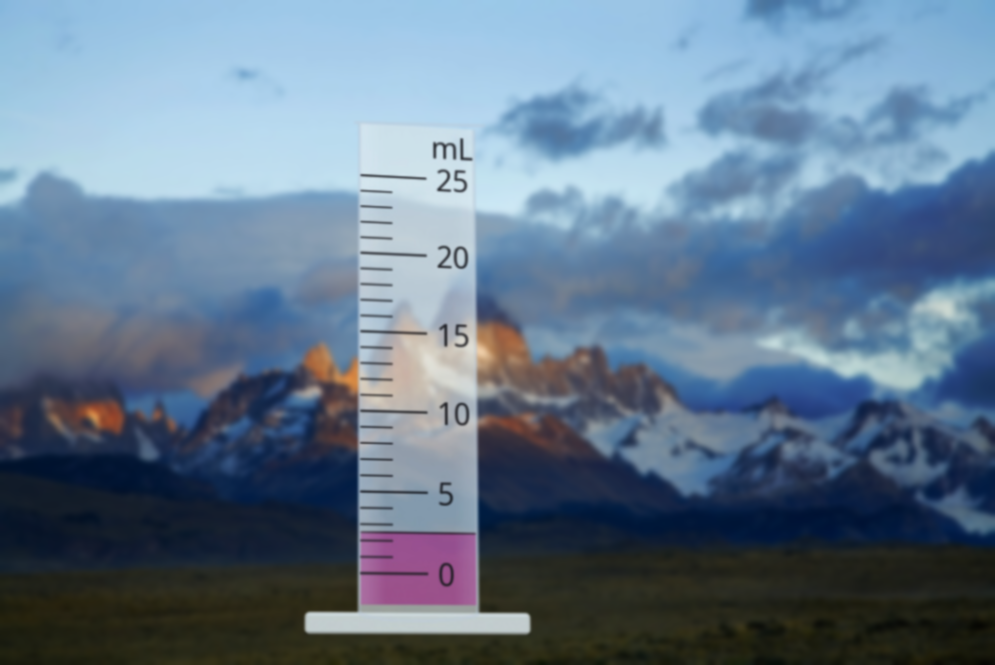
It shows 2.5; mL
